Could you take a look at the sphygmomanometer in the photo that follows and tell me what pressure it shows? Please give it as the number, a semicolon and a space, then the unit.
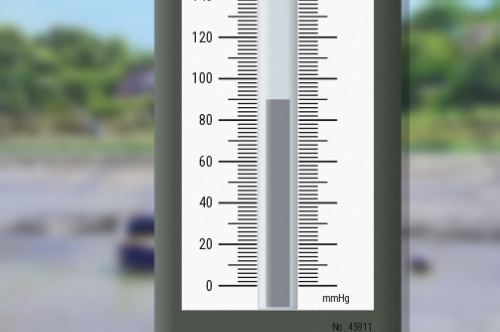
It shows 90; mmHg
